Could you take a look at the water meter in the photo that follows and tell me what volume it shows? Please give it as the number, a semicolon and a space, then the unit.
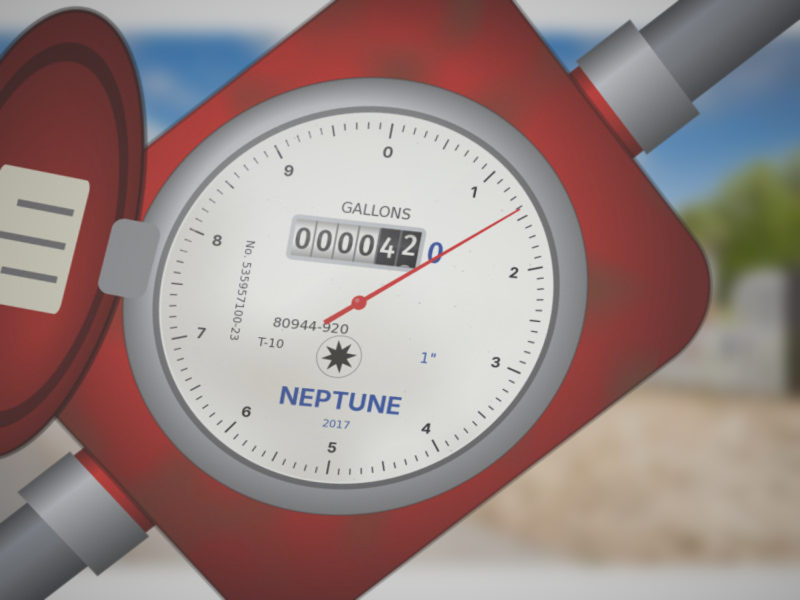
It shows 421.4; gal
